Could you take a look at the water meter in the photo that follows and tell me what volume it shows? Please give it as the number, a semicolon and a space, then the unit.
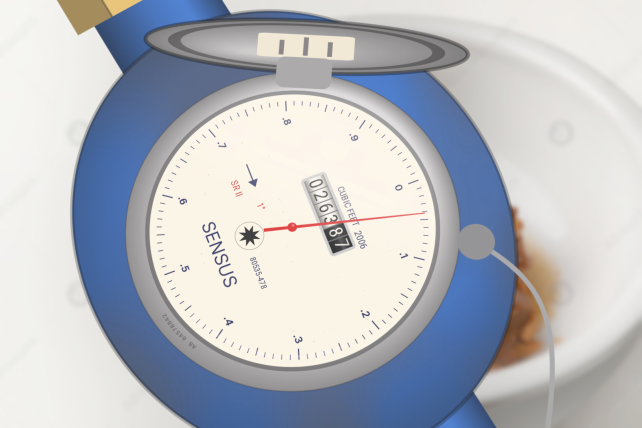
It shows 26387.04; ft³
